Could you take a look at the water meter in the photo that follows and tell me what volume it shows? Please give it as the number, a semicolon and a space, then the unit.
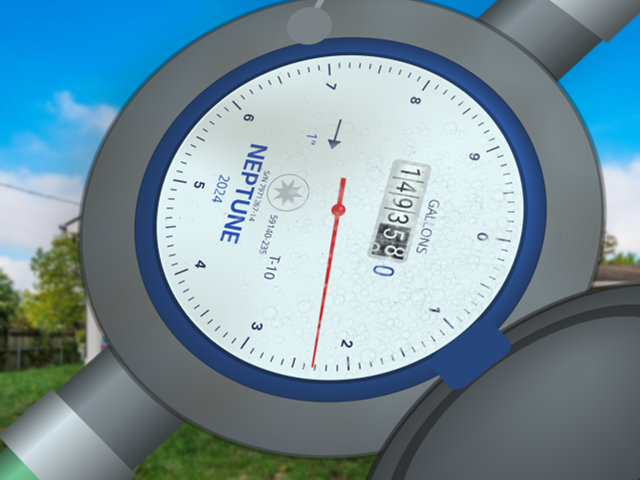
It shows 1493582.3; gal
